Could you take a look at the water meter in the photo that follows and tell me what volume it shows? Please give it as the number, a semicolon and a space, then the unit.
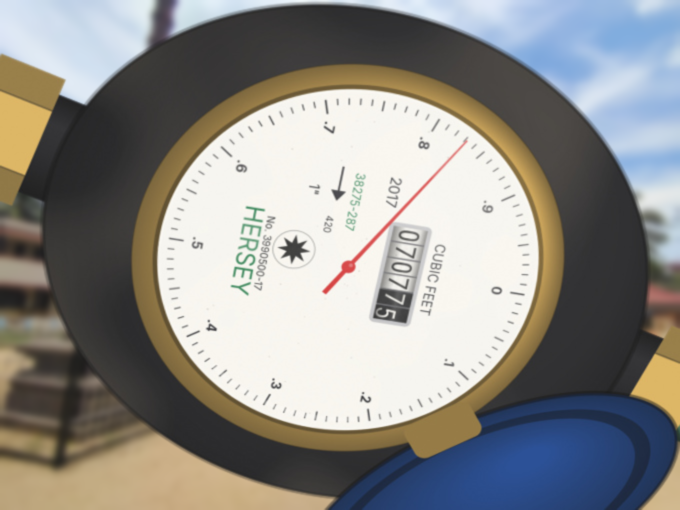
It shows 70774.83; ft³
